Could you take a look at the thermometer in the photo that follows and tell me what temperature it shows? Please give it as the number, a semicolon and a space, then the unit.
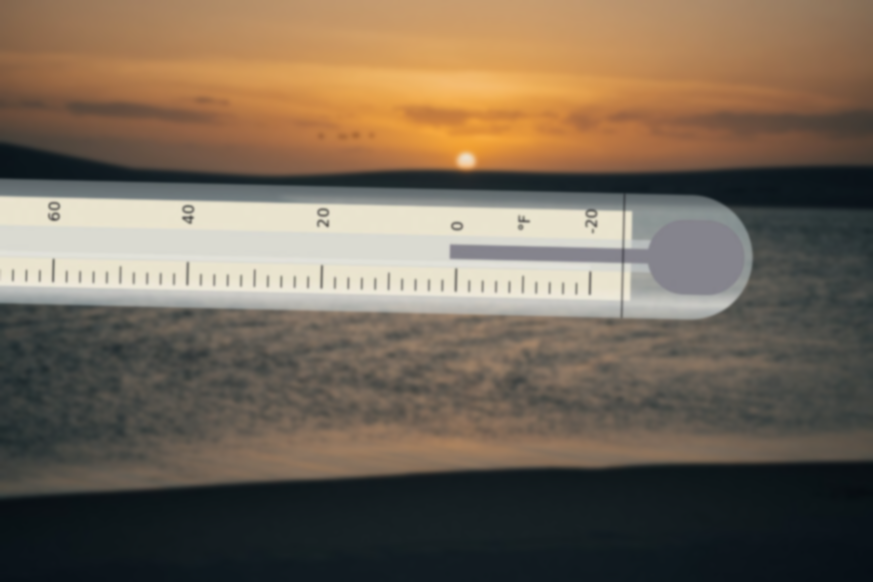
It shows 1; °F
